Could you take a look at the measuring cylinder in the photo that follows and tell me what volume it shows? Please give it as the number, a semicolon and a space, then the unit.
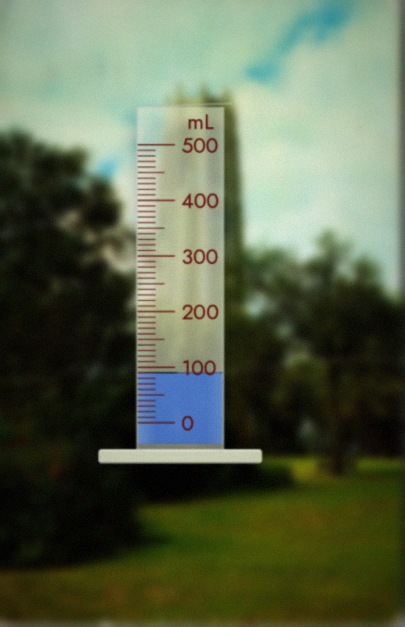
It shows 90; mL
